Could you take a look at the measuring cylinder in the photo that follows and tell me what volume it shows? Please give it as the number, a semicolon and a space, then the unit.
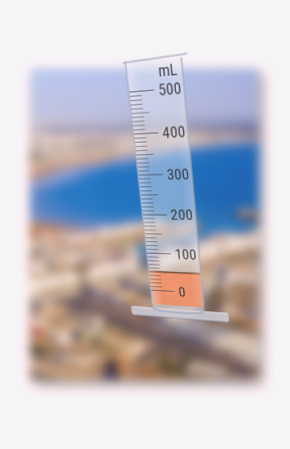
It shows 50; mL
